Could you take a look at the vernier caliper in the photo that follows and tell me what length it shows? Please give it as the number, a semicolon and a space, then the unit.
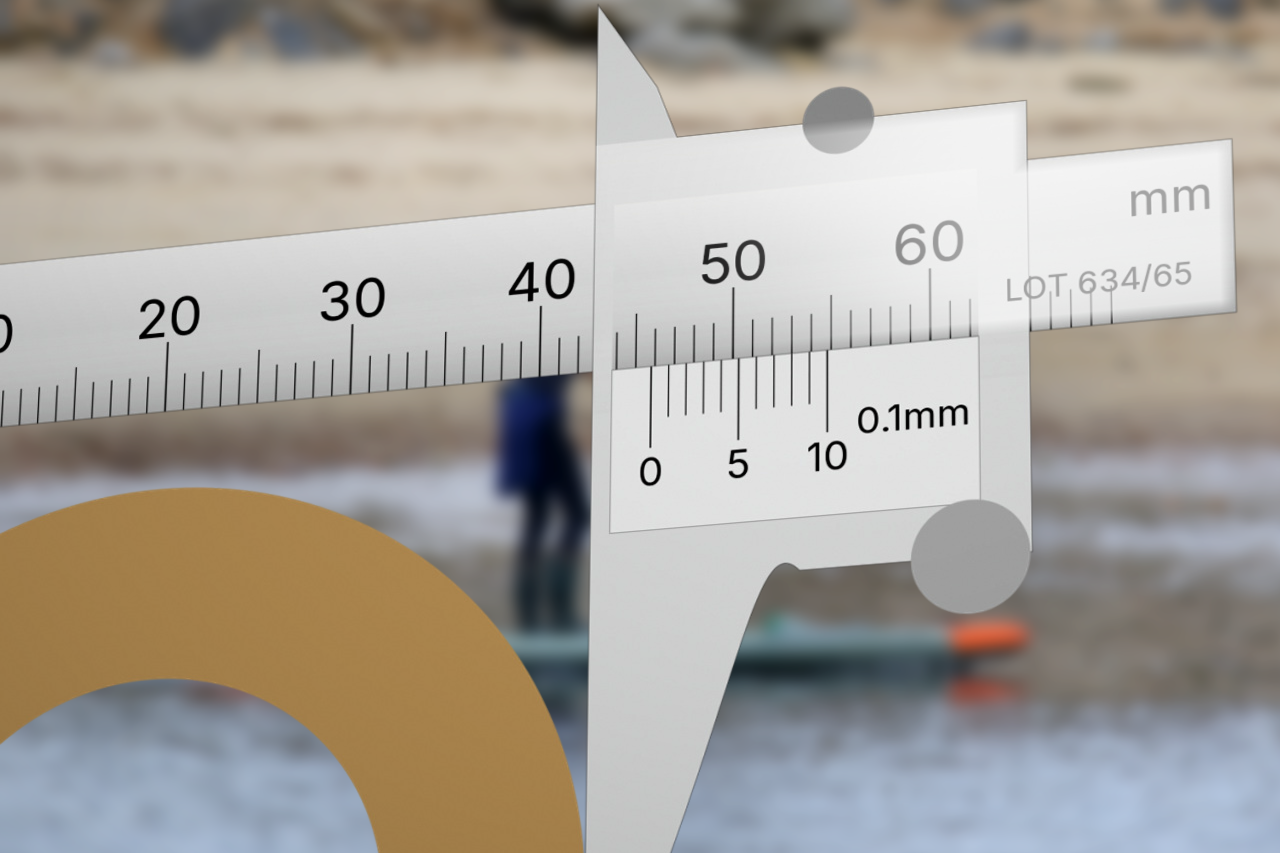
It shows 45.8; mm
